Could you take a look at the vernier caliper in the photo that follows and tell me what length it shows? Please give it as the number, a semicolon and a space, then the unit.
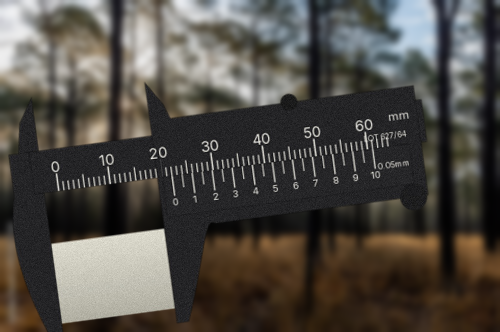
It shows 22.0; mm
